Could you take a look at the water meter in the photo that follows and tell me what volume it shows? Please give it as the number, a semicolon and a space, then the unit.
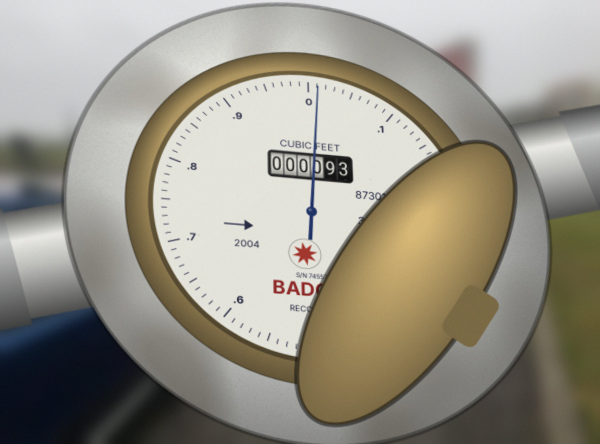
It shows 93.01; ft³
